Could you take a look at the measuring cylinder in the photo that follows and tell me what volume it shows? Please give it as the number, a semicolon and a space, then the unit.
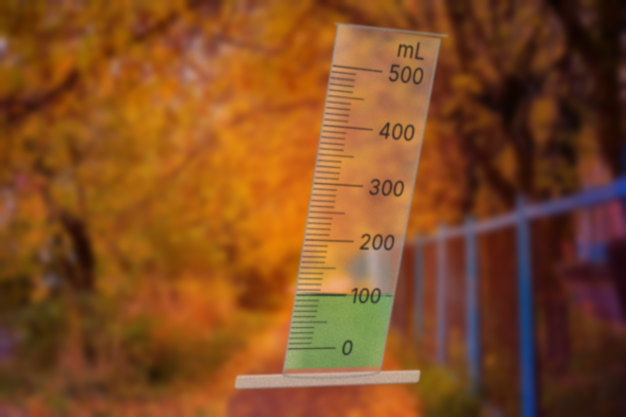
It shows 100; mL
